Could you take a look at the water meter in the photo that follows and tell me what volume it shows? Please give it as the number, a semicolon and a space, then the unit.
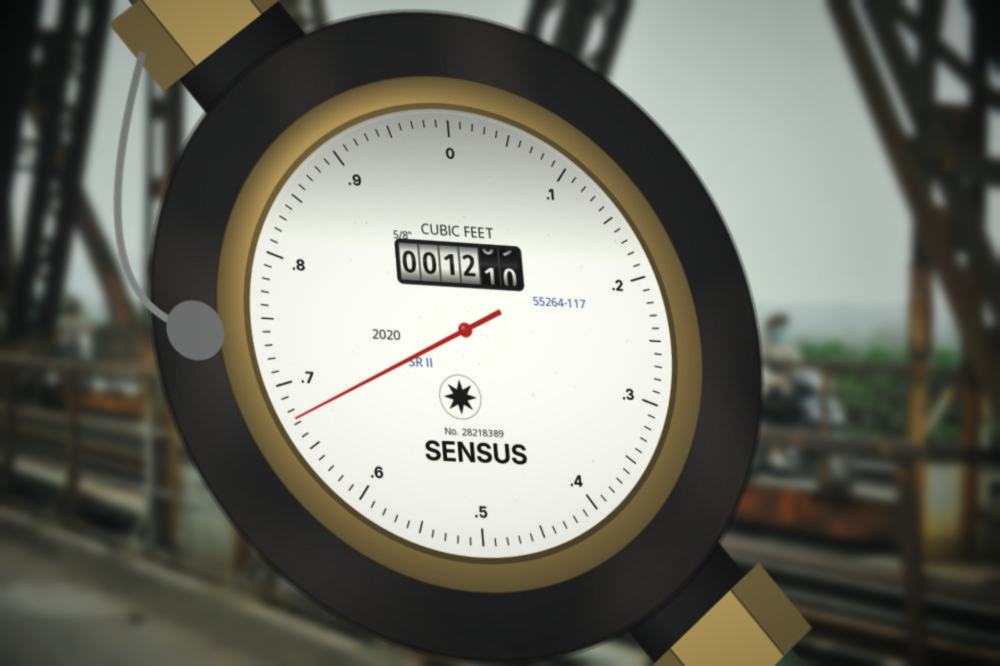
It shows 1209.67; ft³
